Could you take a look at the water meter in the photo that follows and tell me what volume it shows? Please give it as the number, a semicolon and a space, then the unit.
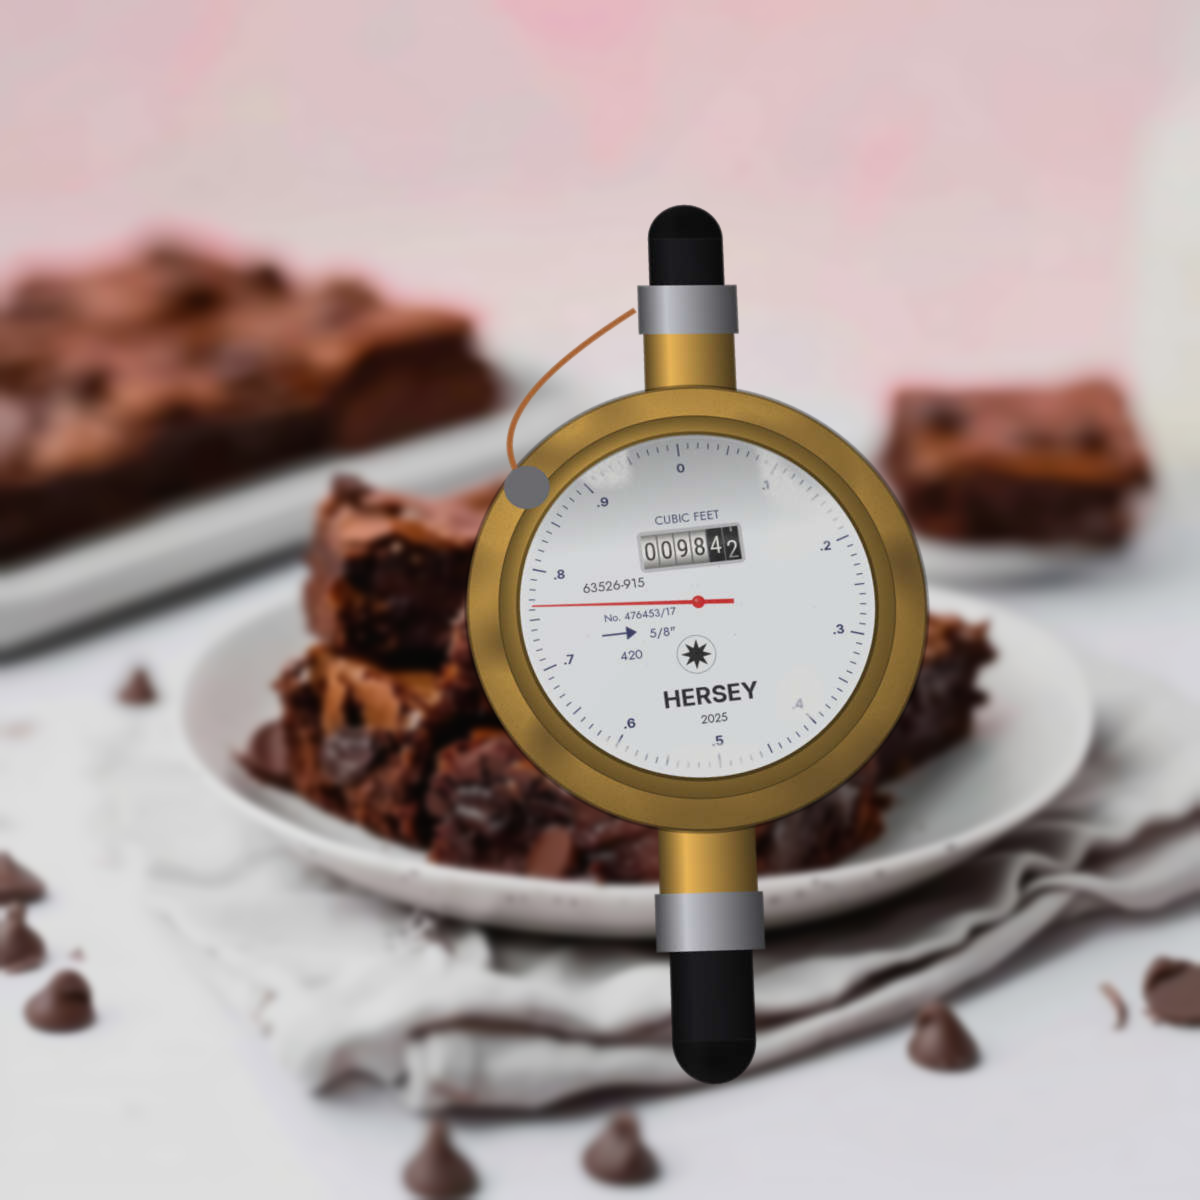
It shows 9841.76; ft³
